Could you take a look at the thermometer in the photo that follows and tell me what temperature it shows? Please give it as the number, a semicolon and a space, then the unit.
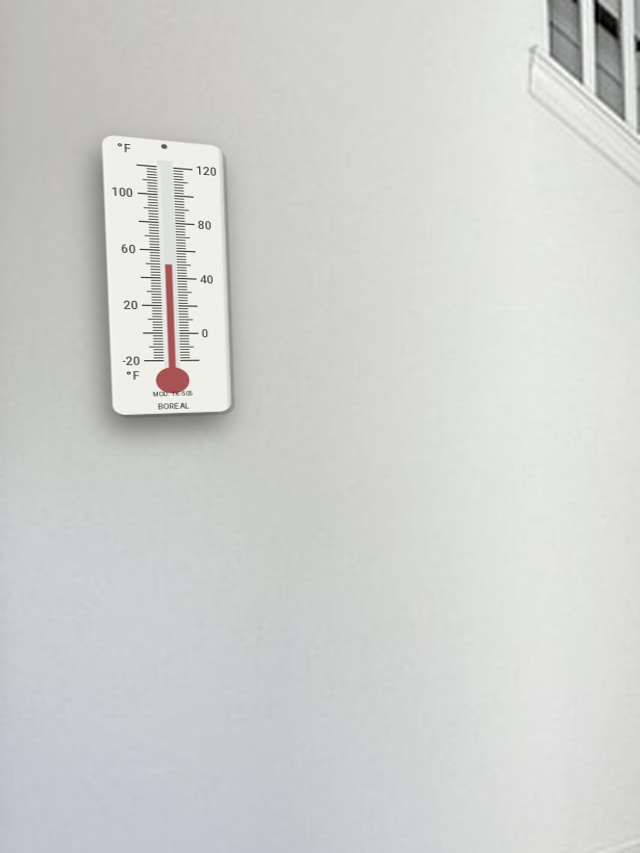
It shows 50; °F
